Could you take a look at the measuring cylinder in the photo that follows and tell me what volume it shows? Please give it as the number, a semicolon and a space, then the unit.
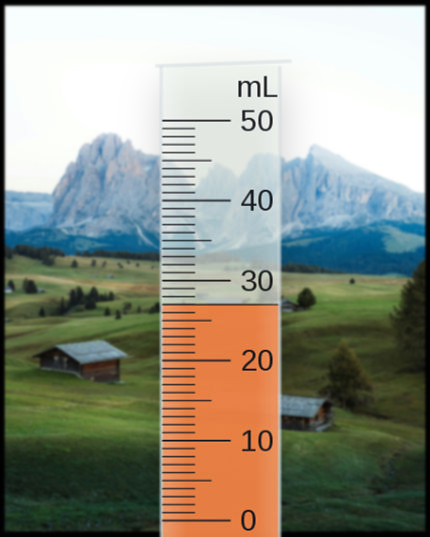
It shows 27; mL
